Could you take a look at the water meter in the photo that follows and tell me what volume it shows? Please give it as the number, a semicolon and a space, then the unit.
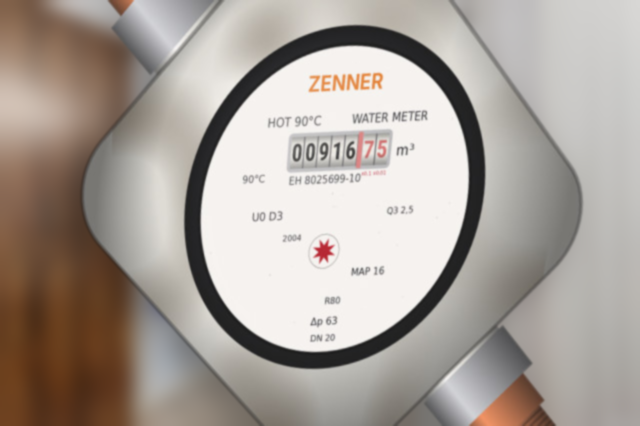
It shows 916.75; m³
